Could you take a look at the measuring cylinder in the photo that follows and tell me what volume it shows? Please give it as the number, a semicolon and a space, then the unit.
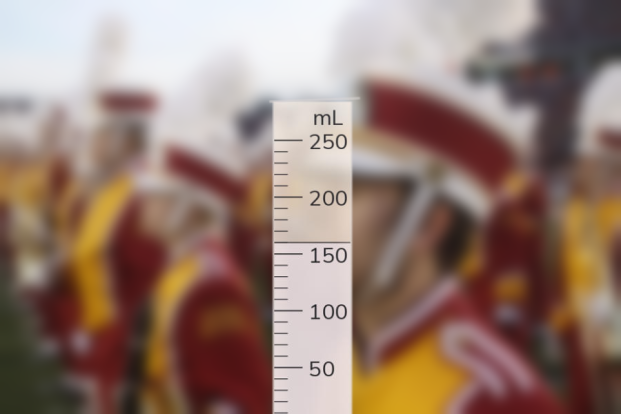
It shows 160; mL
